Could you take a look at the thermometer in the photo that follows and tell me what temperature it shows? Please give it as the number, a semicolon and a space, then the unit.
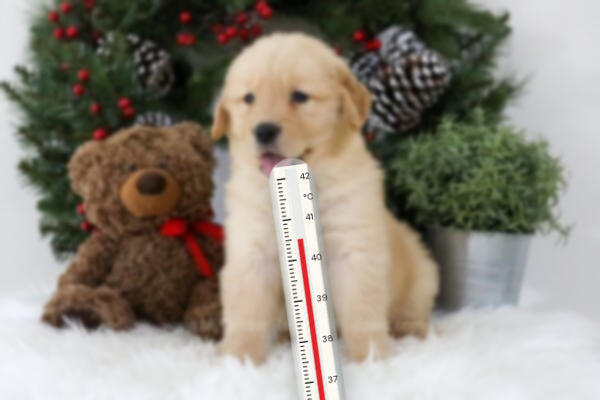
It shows 40.5; °C
